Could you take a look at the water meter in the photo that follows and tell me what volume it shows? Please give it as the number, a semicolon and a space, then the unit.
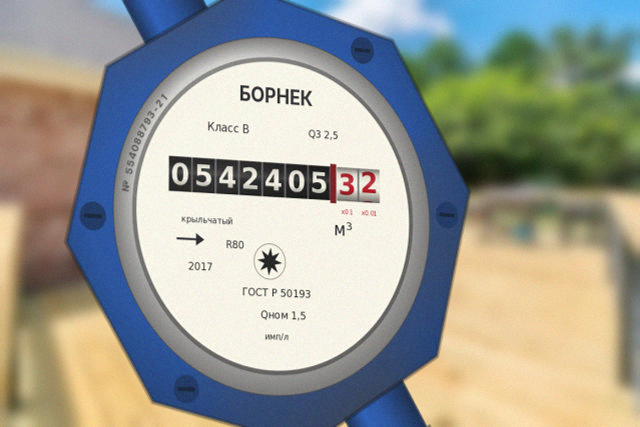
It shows 542405.32; m³
